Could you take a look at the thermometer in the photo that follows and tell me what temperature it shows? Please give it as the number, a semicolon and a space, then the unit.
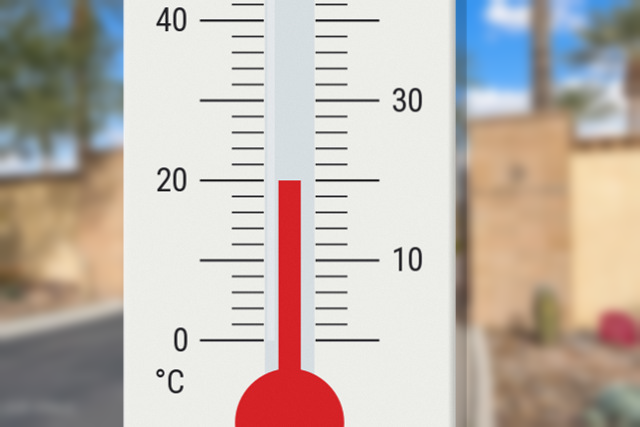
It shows 20; °C
